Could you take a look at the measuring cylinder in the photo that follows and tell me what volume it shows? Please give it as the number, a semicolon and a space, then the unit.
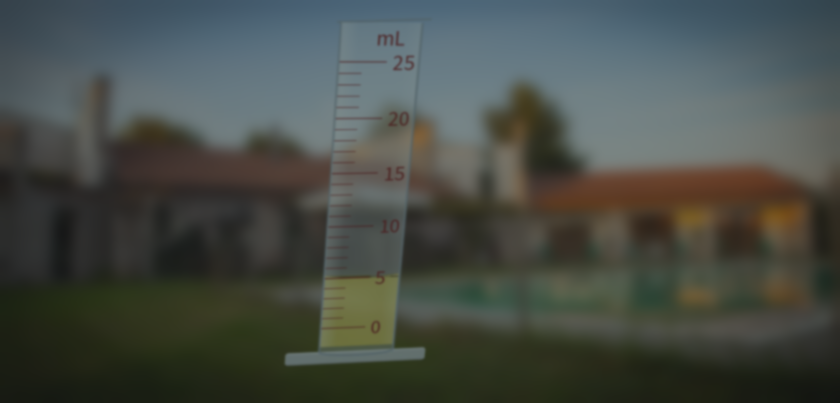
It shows 5; mL
